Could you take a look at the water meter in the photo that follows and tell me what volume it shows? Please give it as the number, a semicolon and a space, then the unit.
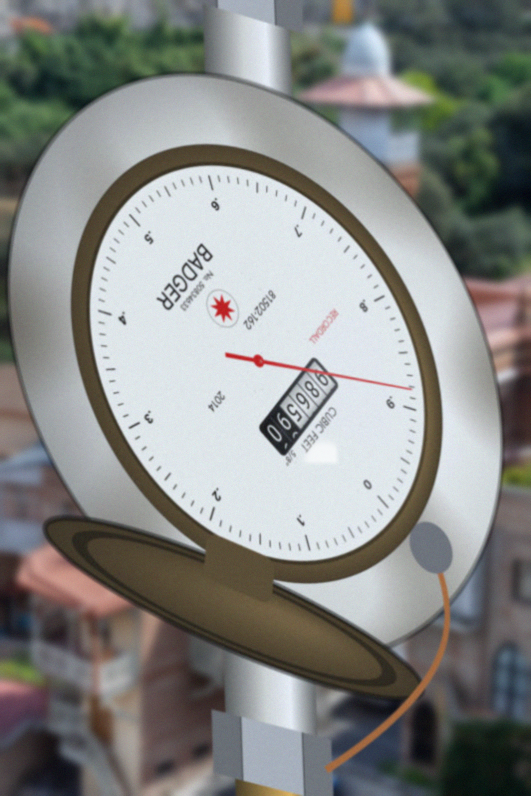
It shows 986589.88; ft³
